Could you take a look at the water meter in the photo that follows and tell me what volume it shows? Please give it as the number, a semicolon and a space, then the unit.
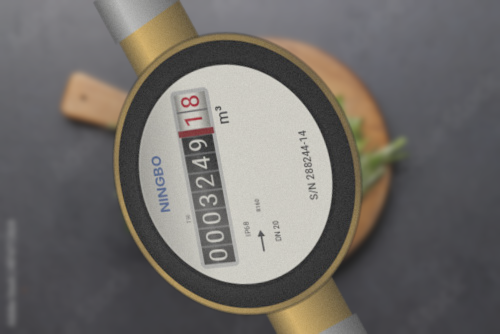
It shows 3249.18; m³
